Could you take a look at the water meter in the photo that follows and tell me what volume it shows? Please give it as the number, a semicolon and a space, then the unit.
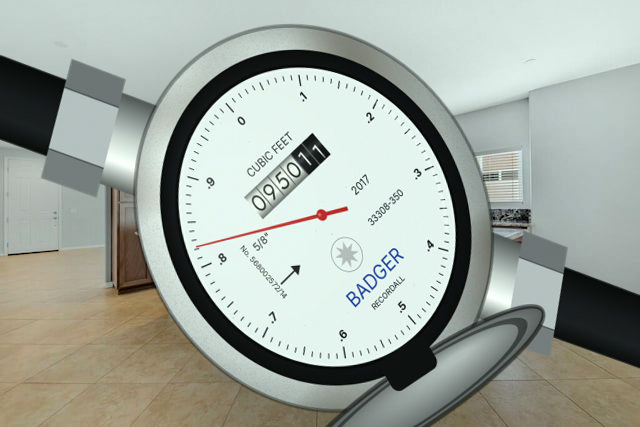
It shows 95010.82; ft³
